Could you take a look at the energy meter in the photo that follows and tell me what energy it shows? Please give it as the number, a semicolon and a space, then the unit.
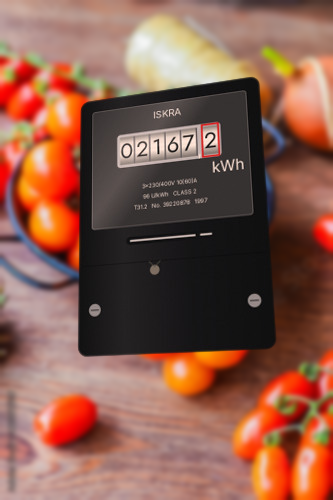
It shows 2167.2; kWh
